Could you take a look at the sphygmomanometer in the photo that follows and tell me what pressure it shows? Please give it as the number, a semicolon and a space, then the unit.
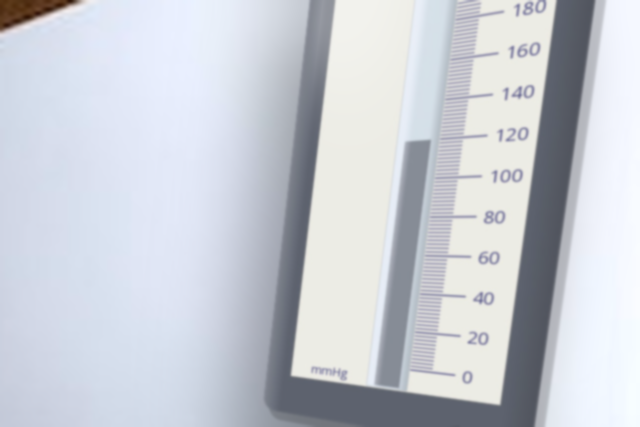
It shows 120; mmHg
